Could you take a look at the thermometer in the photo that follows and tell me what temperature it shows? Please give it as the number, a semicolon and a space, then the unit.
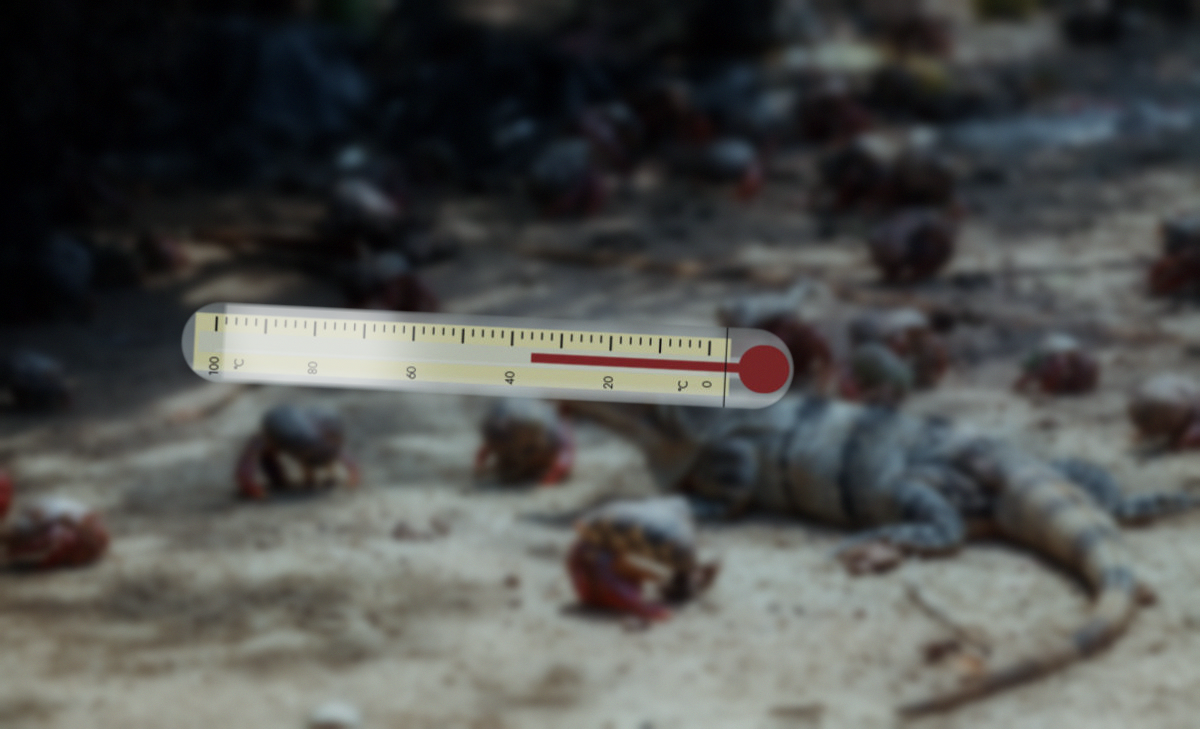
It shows 36; °C
